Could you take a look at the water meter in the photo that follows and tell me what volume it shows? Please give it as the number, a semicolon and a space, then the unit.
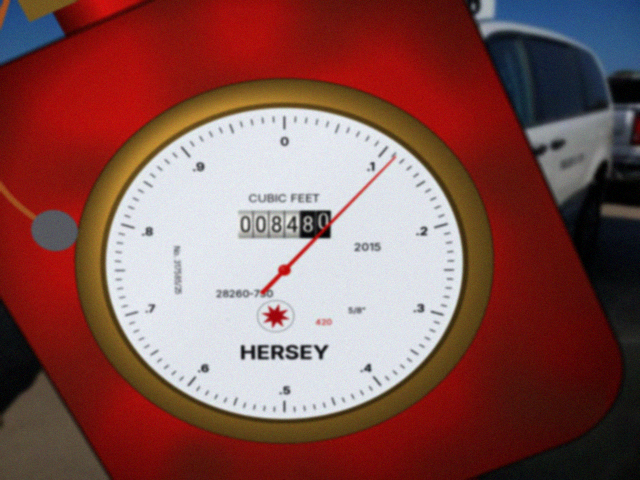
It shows 8480.11; ft³
